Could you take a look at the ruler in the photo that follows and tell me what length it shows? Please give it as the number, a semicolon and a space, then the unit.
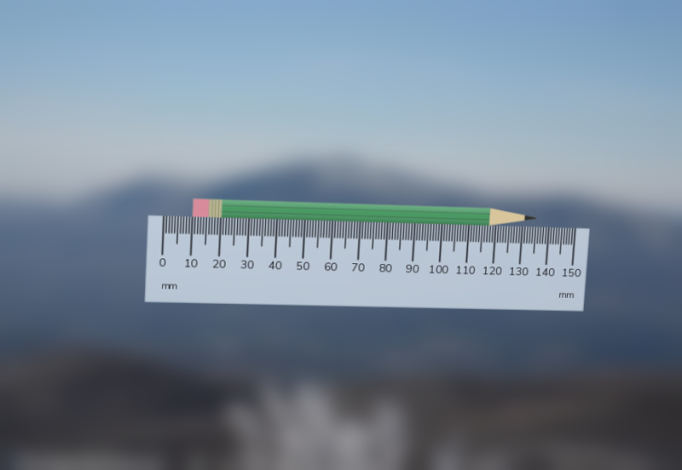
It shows 125; mm
